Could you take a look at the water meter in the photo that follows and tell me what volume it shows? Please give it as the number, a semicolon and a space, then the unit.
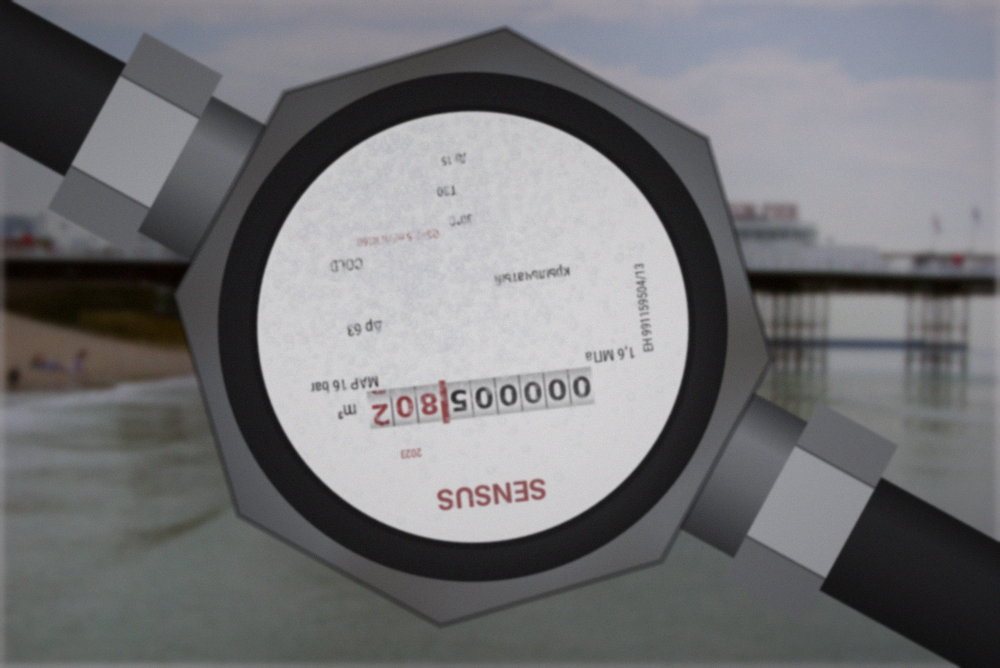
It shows 5.802; m³
